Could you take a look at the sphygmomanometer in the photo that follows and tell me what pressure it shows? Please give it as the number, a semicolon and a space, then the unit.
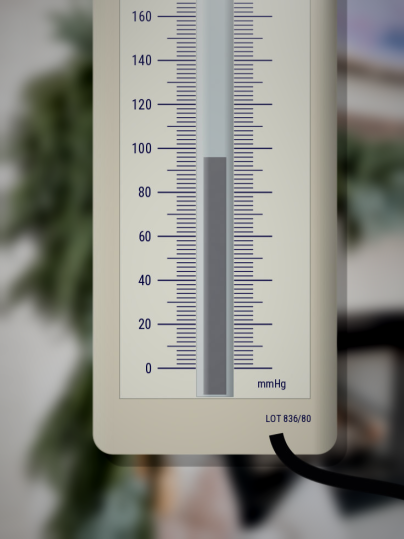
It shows 96; mmHg
